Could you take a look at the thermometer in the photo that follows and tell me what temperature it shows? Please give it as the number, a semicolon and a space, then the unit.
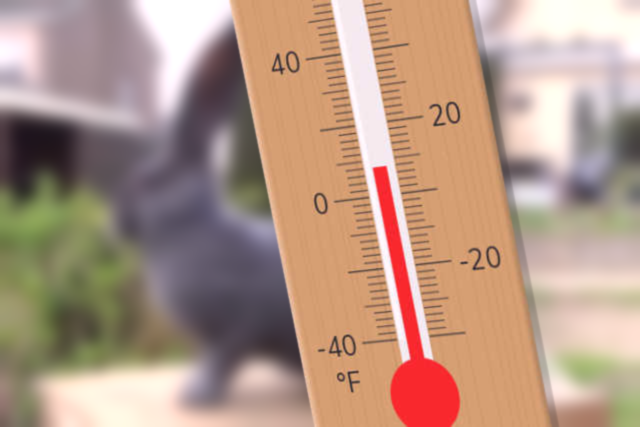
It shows 8; °F
